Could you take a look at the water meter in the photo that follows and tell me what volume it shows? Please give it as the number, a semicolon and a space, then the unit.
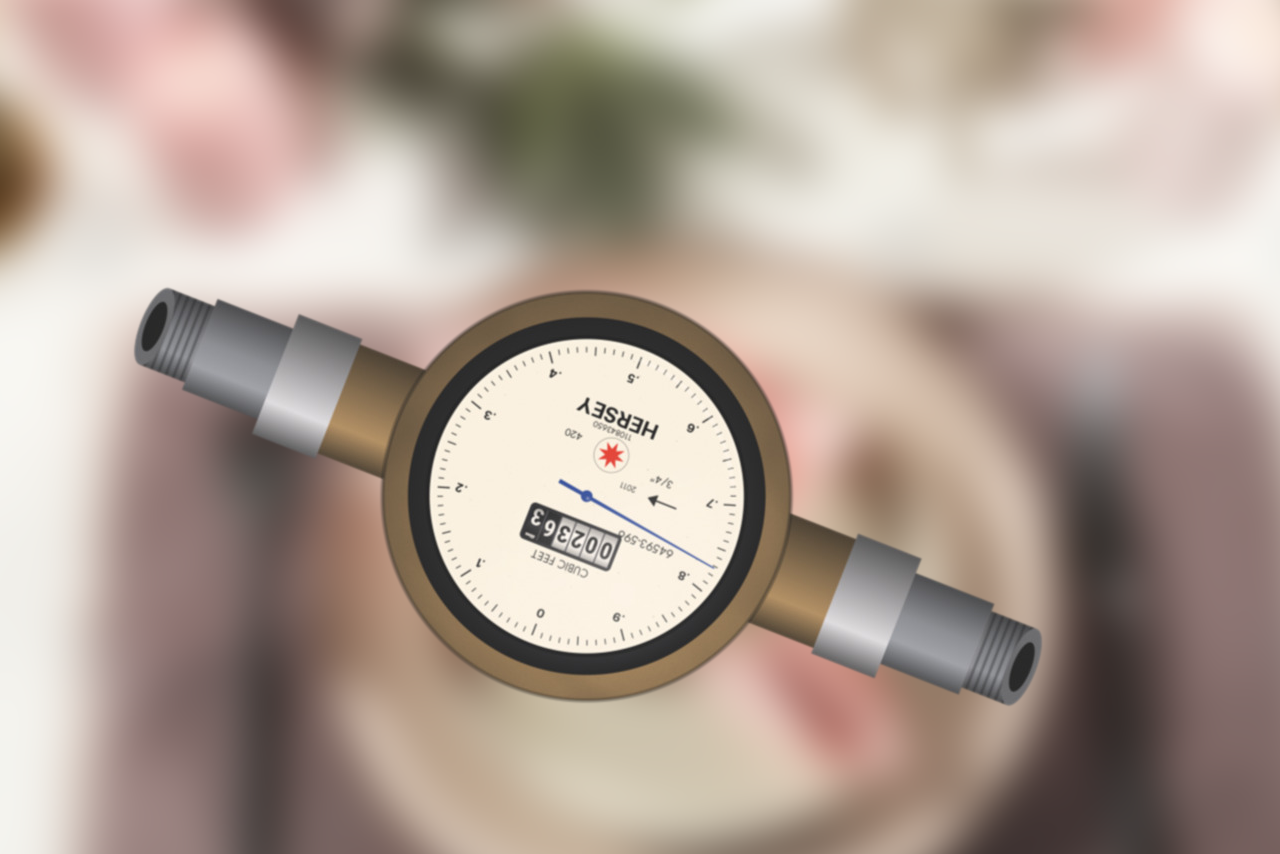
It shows 2362.77; ft³
